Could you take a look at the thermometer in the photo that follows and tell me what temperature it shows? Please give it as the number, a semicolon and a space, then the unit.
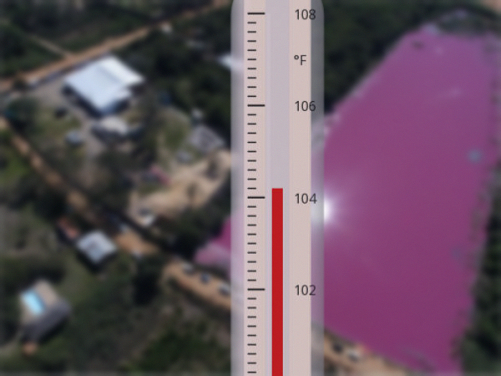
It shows 104.2; °F
